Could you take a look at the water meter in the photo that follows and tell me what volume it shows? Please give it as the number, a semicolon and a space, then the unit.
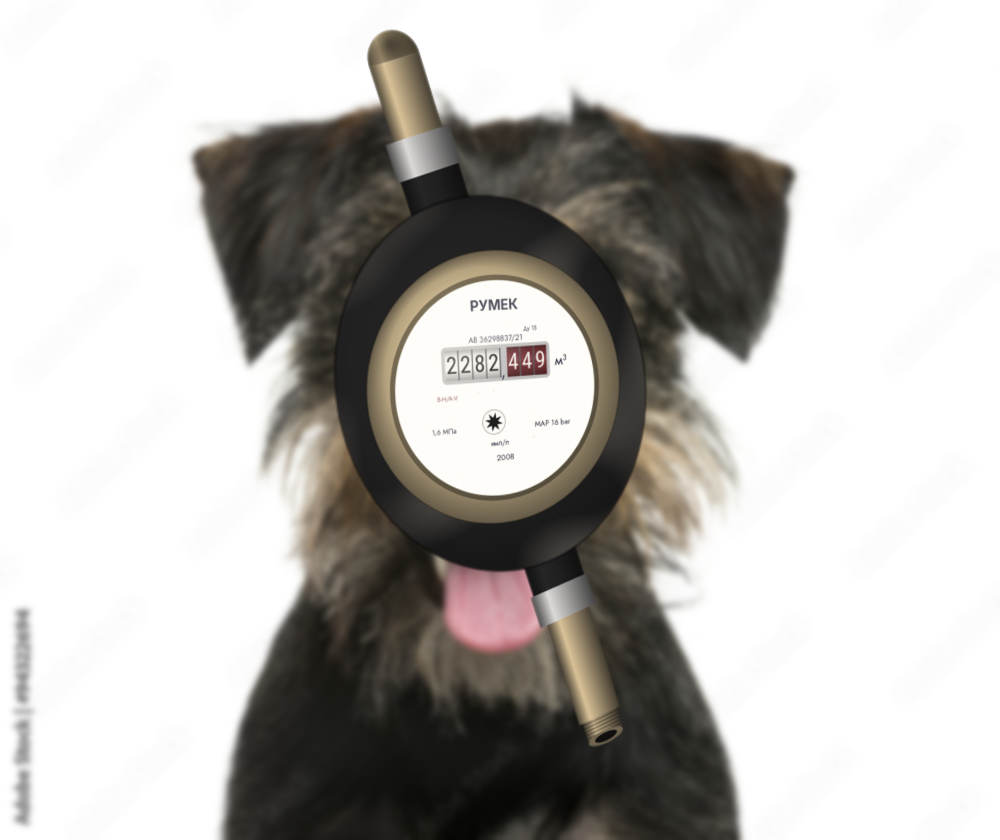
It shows 2282.449; m³
